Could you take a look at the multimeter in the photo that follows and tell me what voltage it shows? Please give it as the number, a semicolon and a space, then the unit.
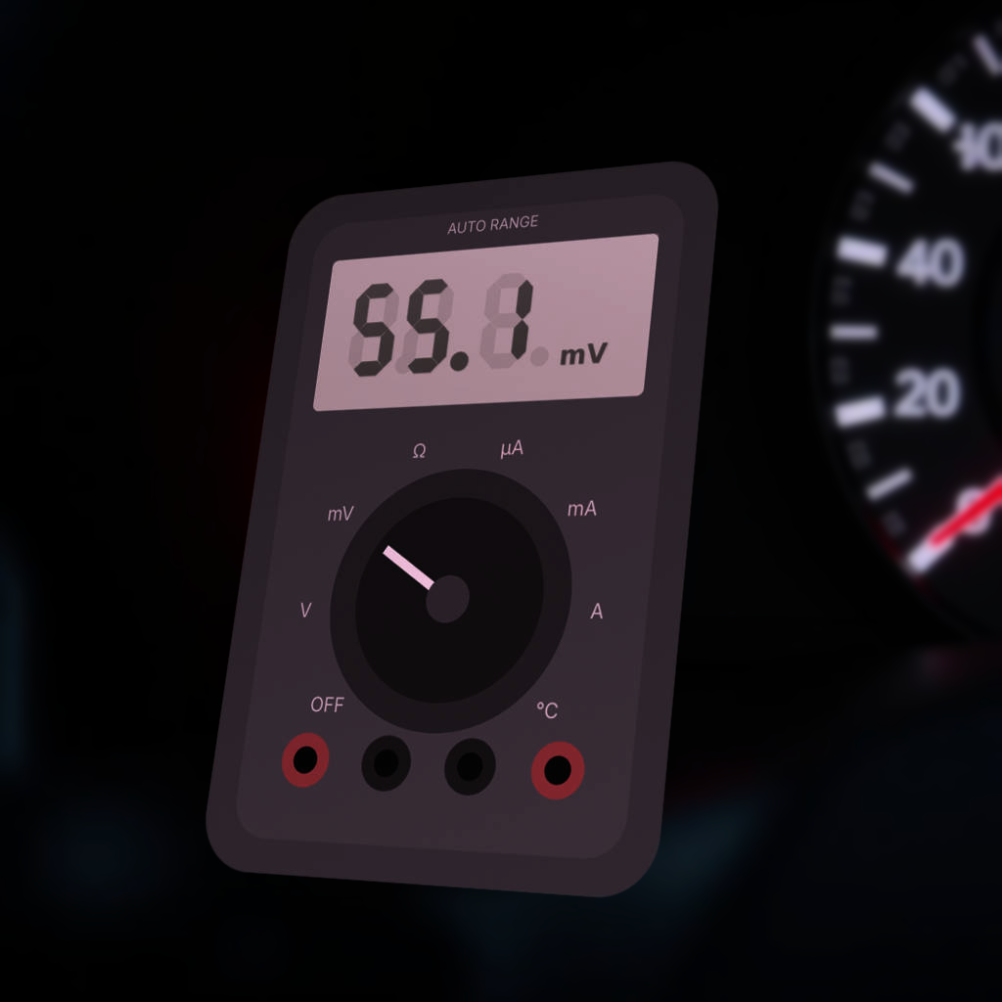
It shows 55.1; mV
